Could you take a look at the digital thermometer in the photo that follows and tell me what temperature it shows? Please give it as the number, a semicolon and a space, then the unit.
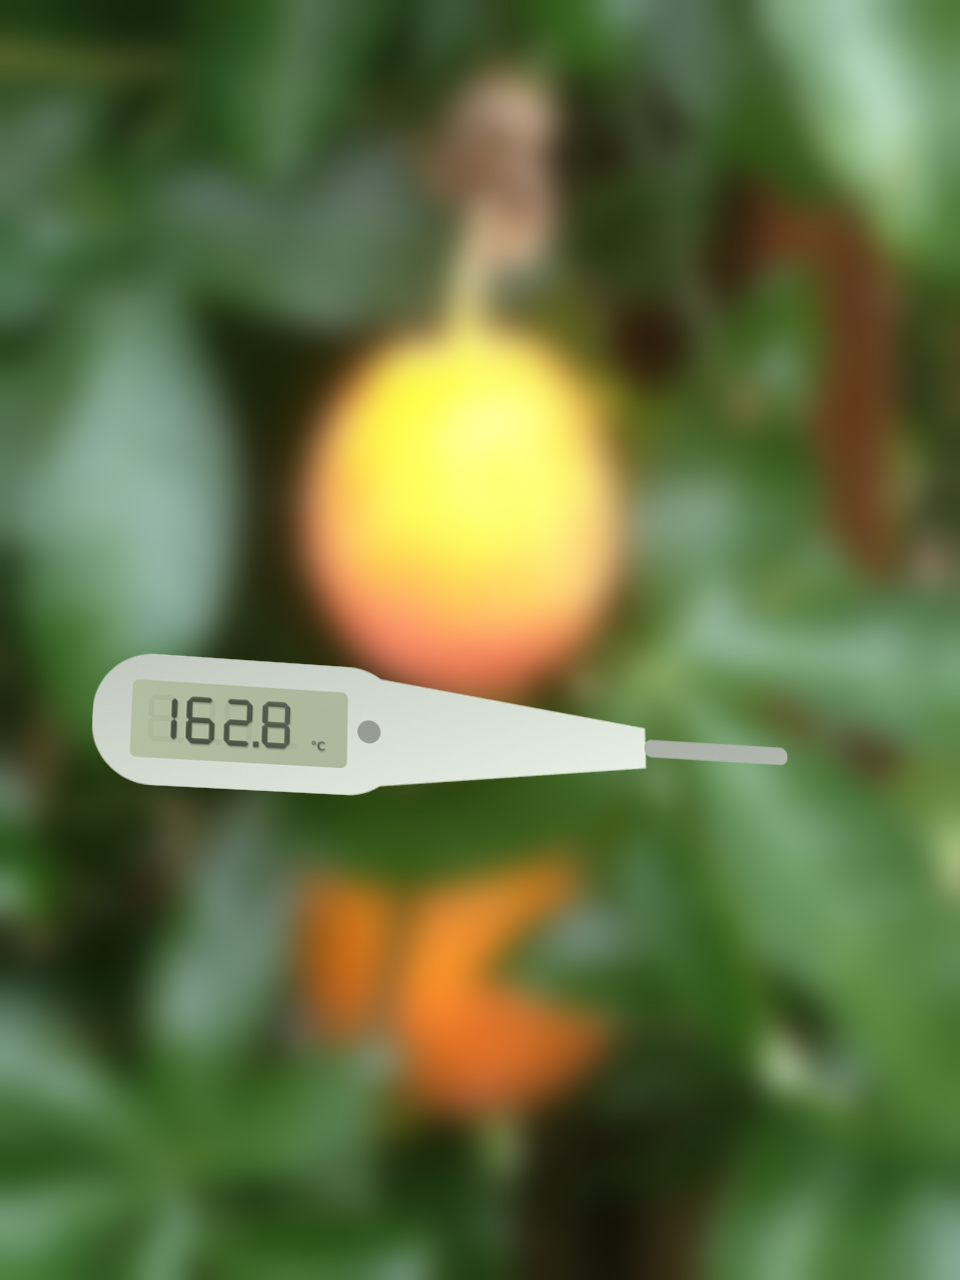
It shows 162.8; °C
